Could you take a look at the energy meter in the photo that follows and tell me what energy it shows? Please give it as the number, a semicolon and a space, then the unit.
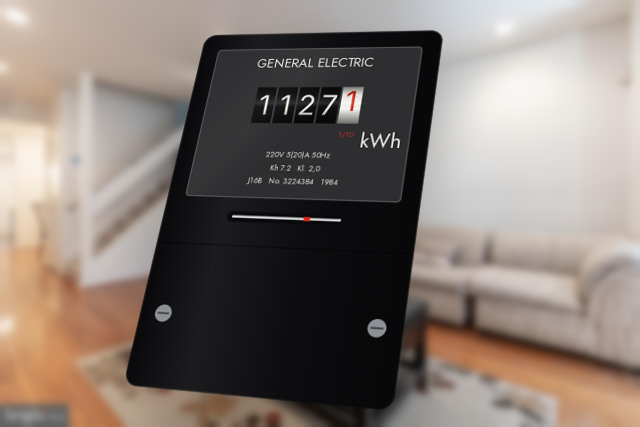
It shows 1127.1; kWh
